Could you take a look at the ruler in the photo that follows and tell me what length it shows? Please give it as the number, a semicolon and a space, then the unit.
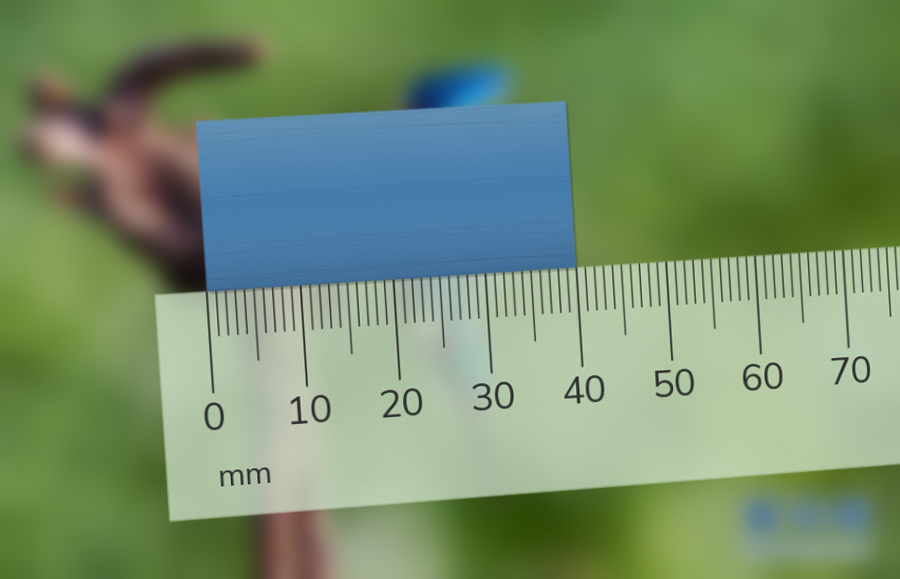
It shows 40; mm
